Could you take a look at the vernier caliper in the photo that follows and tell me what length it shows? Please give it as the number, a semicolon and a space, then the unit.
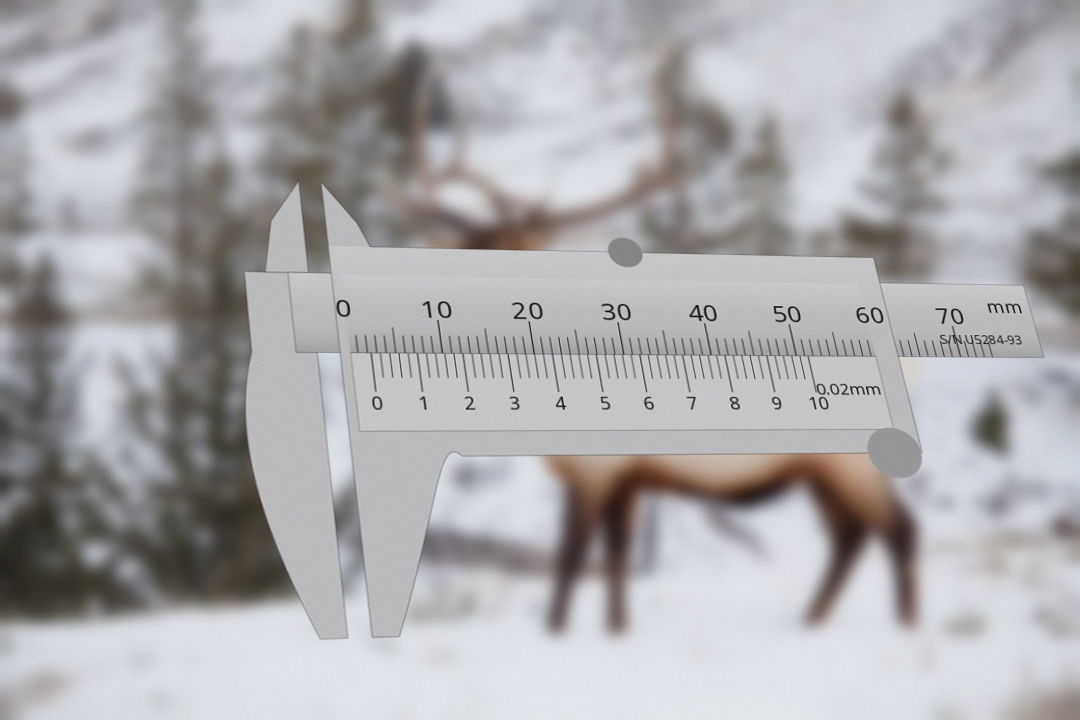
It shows 2.4; mm
